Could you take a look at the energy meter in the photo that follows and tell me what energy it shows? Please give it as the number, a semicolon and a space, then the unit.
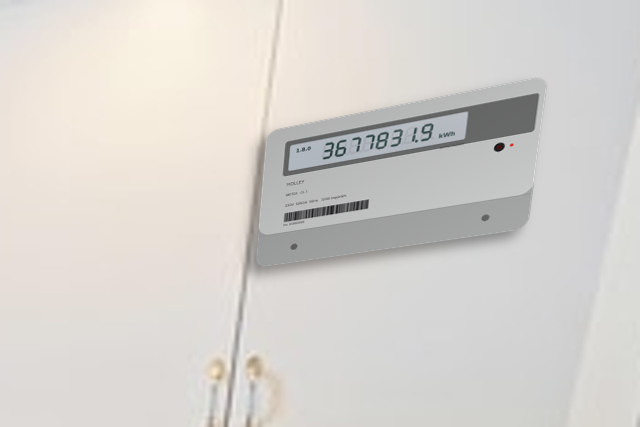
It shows 3677831.9; kWh
